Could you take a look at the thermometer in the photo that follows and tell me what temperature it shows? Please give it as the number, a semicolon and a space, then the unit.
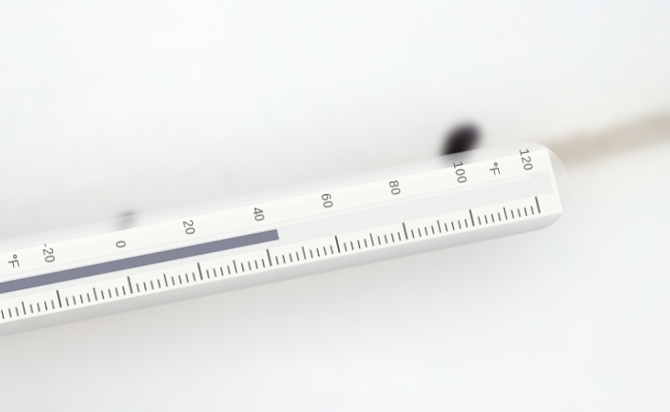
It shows 44; °F
